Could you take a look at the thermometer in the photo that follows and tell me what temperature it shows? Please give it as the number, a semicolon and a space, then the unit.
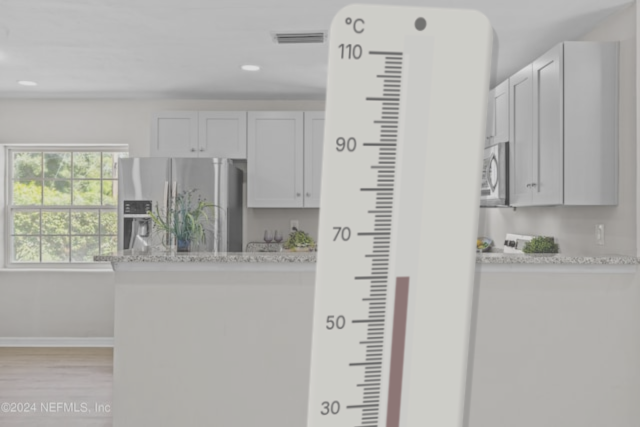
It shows 60; °C
